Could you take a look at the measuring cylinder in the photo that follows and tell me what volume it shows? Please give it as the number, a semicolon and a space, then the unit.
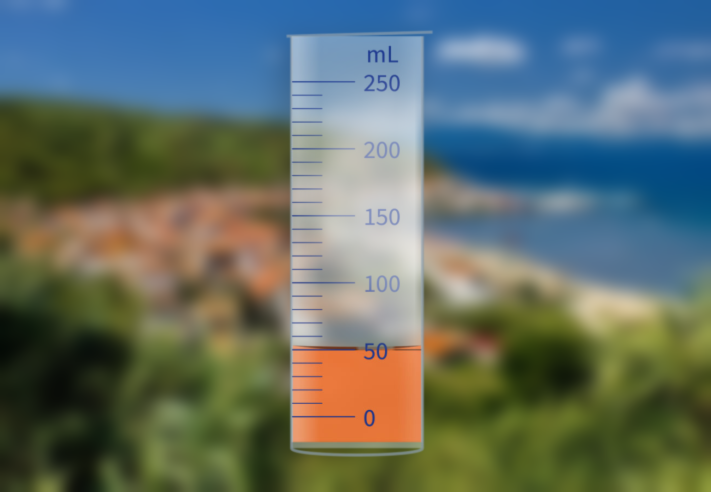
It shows 50; mL
